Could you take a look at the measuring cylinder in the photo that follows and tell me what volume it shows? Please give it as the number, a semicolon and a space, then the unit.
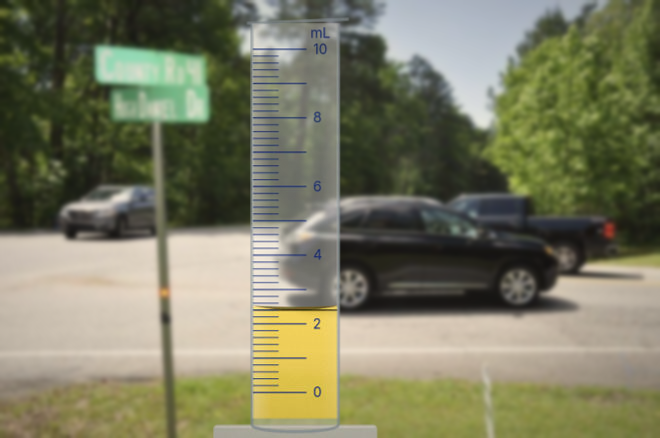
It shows 2.4; mL
